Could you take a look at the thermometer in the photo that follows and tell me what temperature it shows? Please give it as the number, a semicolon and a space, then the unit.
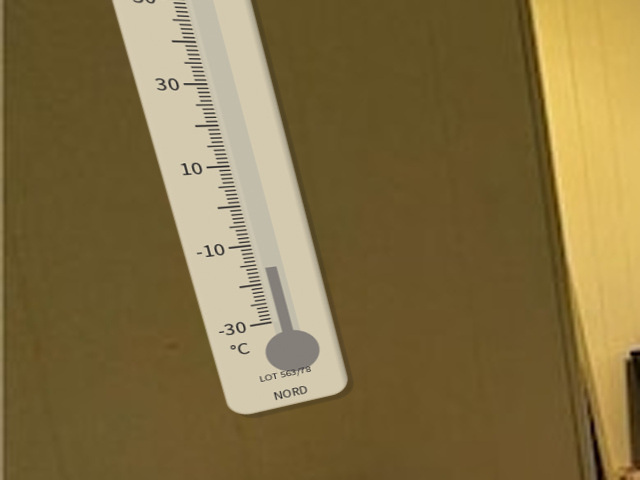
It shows -16; °C
